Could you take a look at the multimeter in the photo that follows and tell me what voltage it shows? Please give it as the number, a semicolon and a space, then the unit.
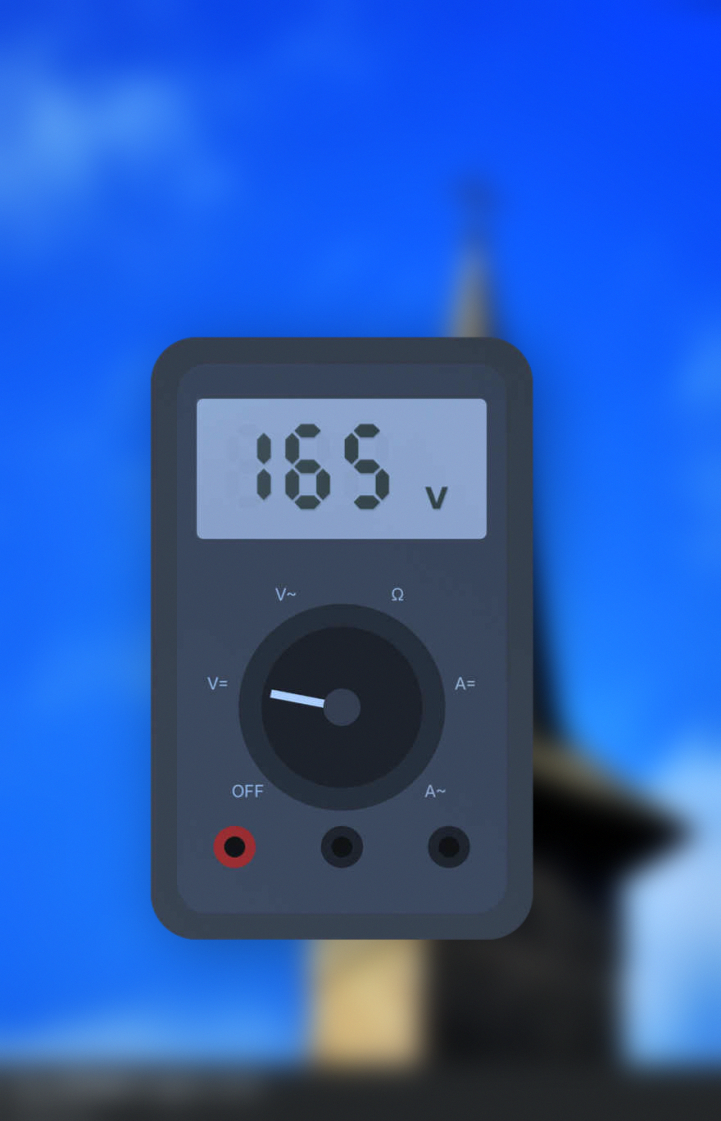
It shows 165; V
